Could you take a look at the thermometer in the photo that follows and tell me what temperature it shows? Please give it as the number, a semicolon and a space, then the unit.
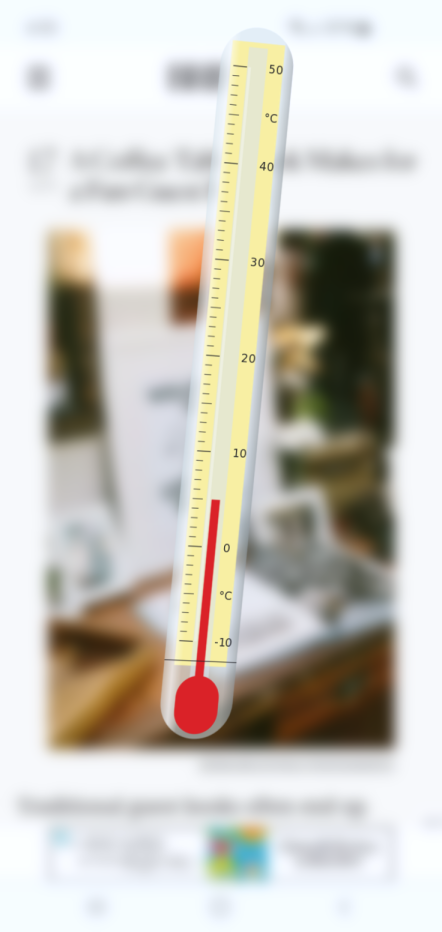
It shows 5; °C
